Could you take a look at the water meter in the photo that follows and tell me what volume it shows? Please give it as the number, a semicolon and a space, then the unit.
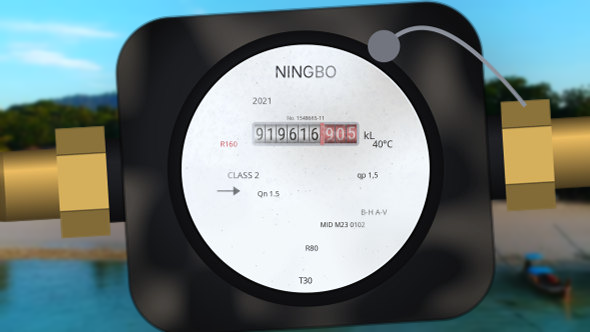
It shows 919616.905; kL
